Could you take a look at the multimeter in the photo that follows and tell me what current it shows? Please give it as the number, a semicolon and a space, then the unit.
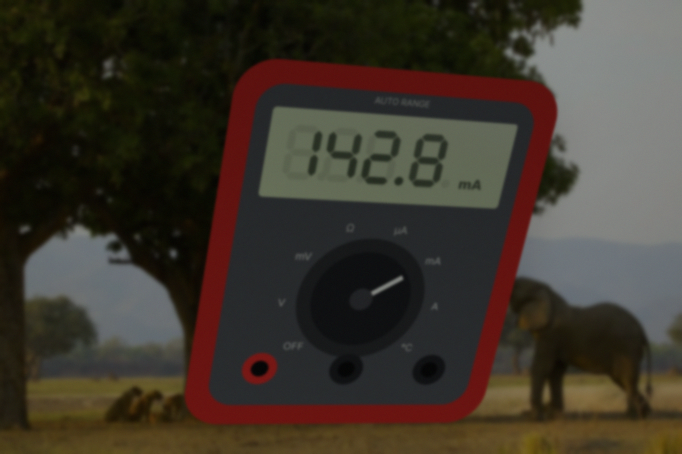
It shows 142.8; mA
